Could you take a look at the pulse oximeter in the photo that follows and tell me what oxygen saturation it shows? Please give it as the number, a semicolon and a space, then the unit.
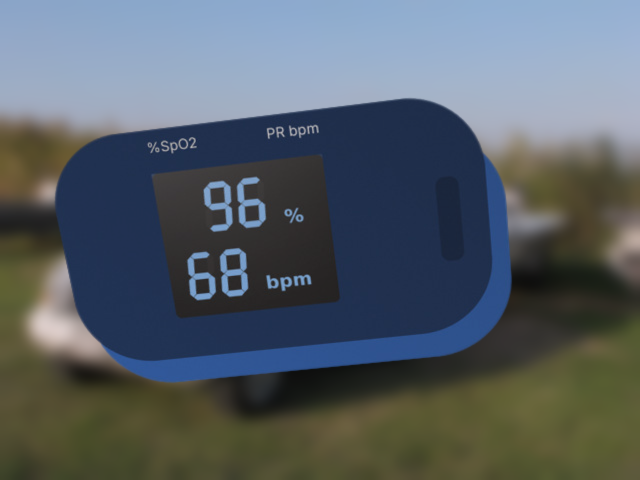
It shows 96; %
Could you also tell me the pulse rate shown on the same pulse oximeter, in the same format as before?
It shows 68; bpm
